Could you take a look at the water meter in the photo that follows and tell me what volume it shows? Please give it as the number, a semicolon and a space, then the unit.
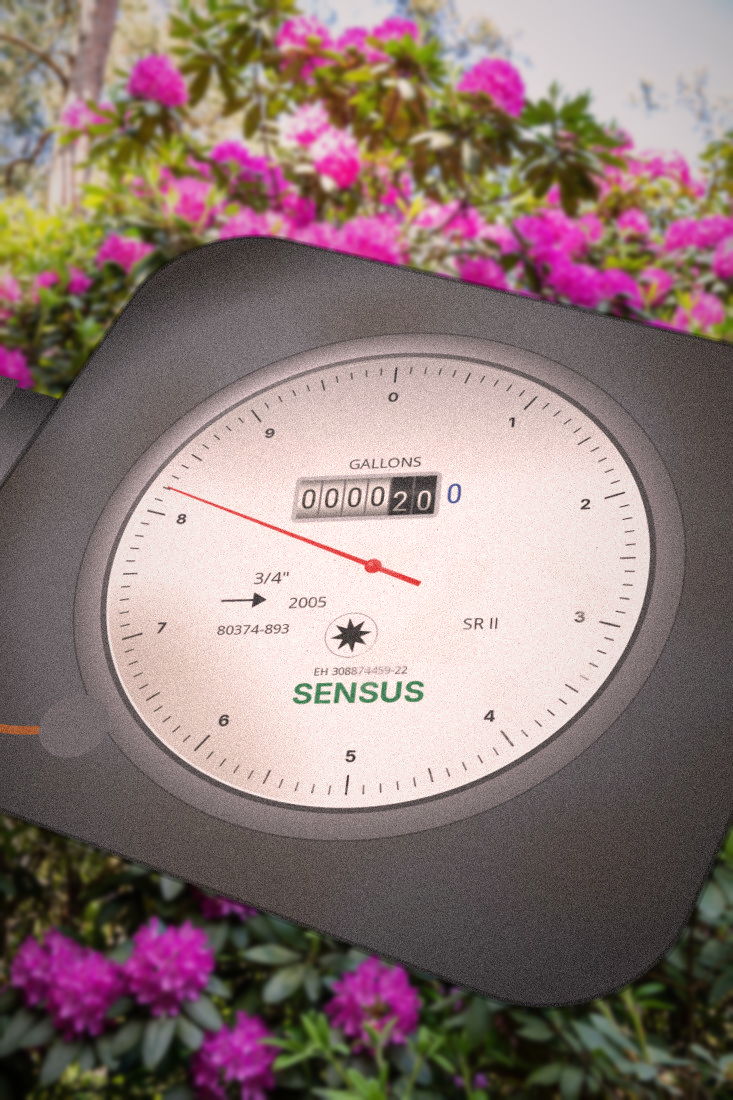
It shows 198.2; gal
